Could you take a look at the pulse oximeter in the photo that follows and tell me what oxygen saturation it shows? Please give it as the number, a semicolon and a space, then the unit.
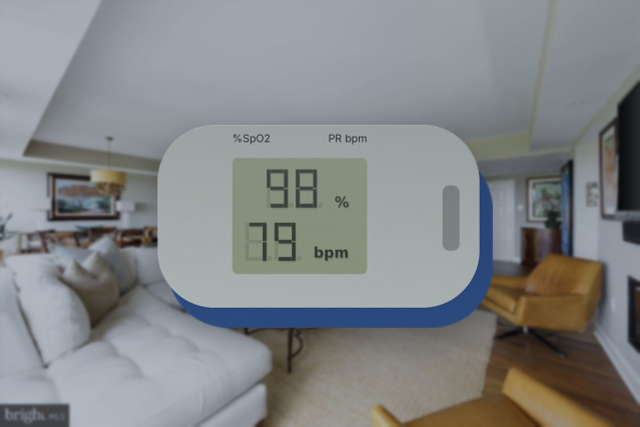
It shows 98; %
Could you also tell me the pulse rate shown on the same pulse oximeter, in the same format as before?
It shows 79; bpm
